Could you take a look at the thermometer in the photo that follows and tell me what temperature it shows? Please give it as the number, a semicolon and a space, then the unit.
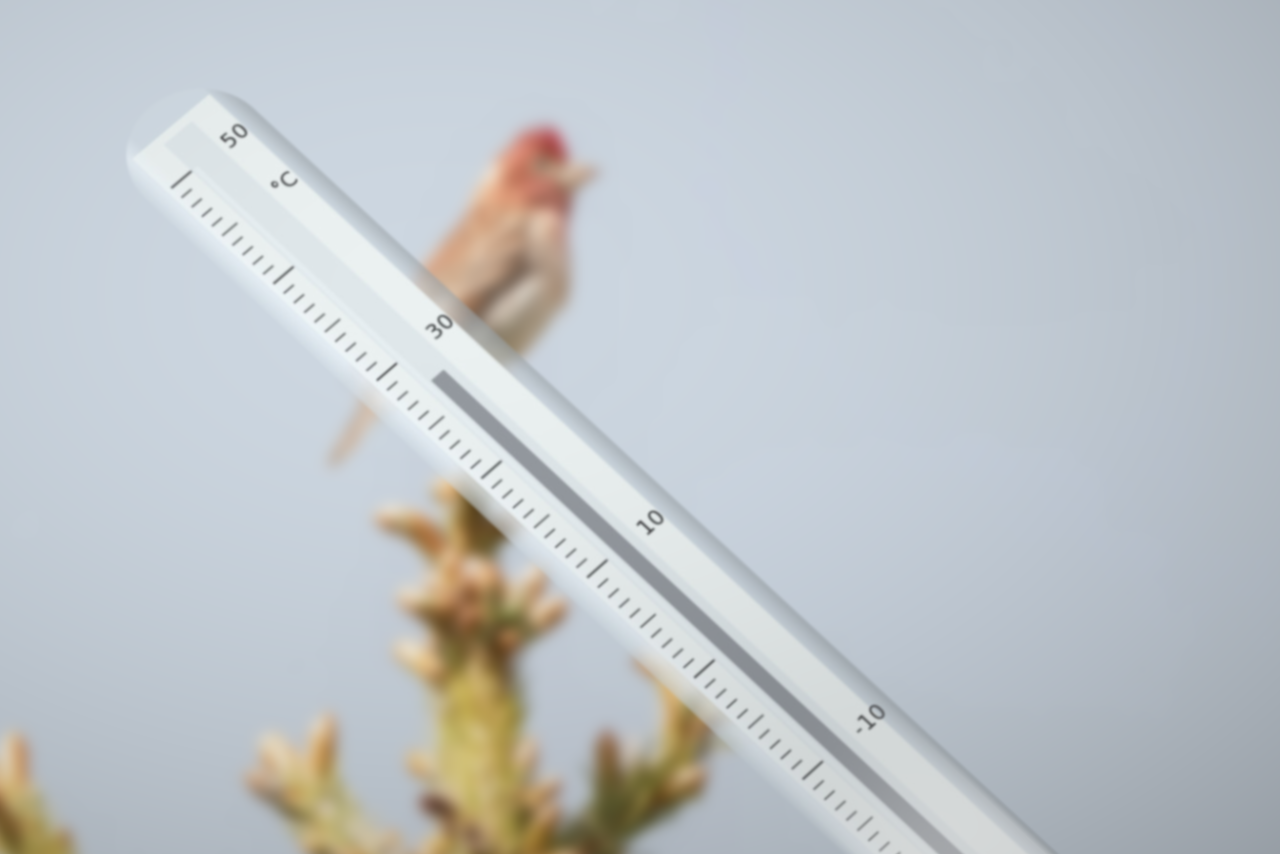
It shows 27.5; °C
